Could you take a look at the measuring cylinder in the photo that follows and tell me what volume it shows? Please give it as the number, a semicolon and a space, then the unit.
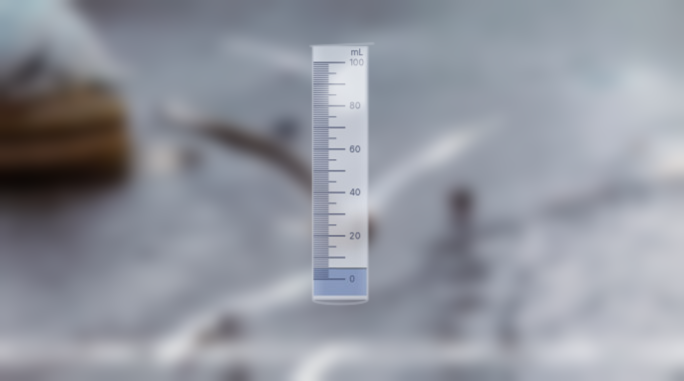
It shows 5; mL
